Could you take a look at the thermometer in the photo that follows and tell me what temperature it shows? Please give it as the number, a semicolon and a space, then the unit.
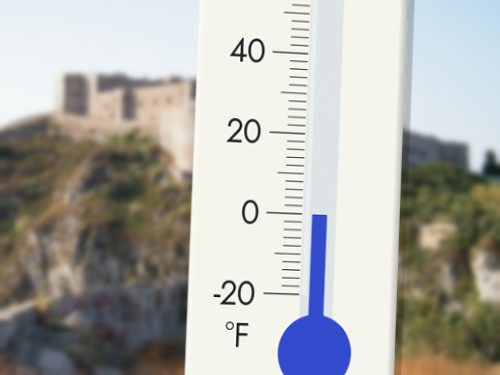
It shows 0; °F
